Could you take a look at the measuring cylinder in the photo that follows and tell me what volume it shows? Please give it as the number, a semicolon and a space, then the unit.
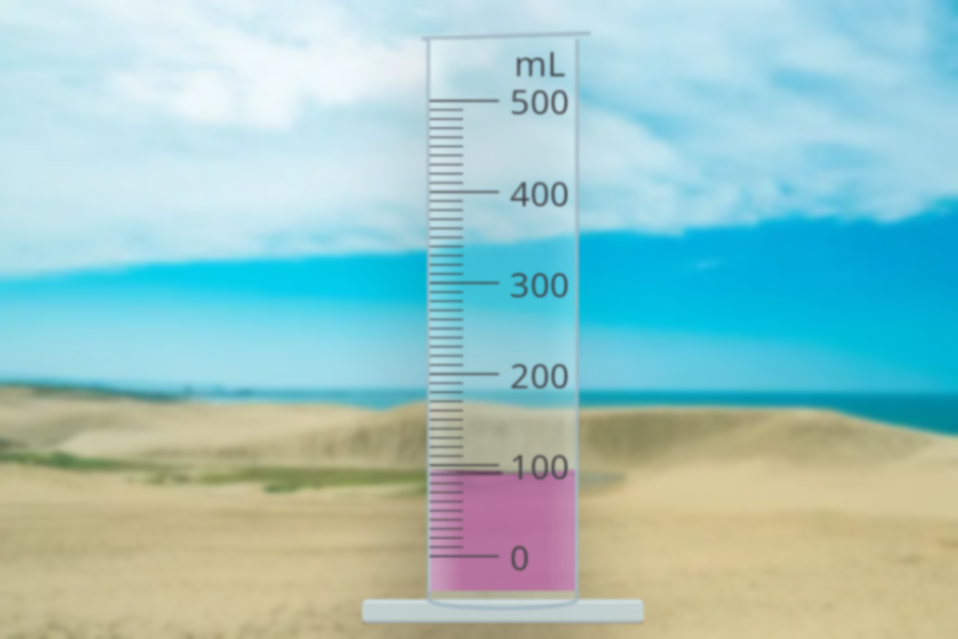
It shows 90; mL
